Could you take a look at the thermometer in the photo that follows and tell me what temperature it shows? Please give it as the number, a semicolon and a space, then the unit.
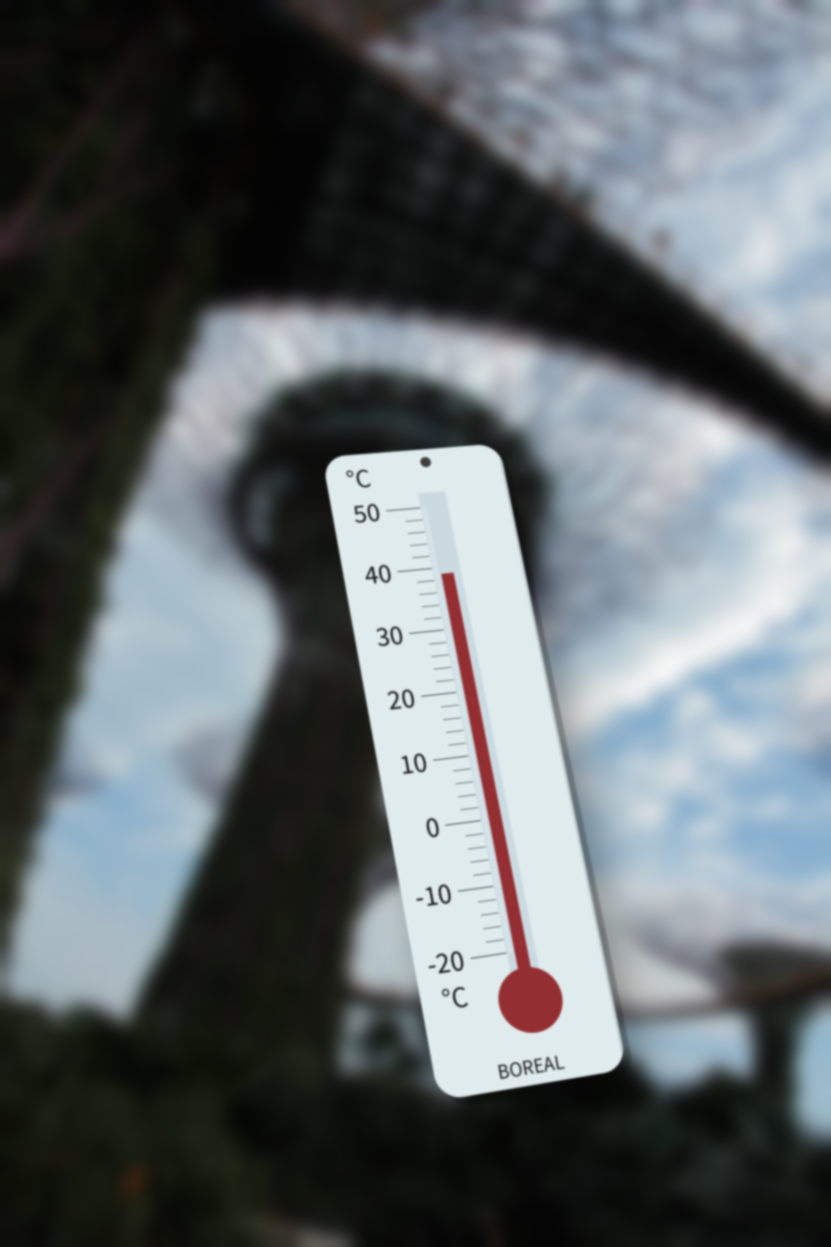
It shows 39; °C
